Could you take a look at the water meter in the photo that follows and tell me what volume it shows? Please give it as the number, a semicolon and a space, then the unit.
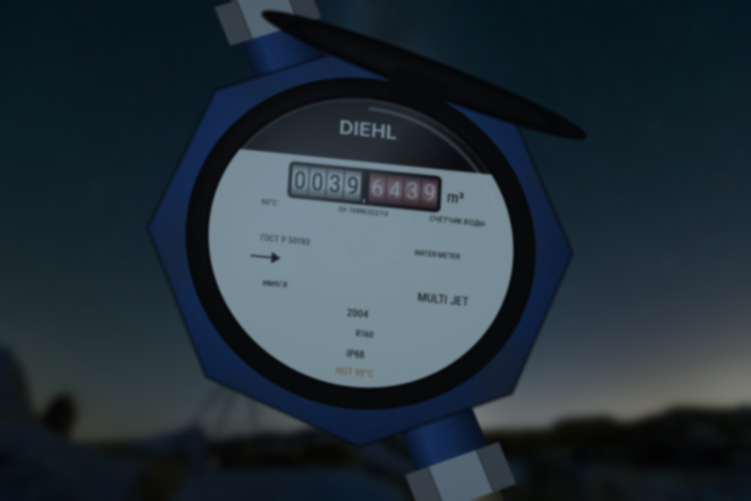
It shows 39.6439; m³
